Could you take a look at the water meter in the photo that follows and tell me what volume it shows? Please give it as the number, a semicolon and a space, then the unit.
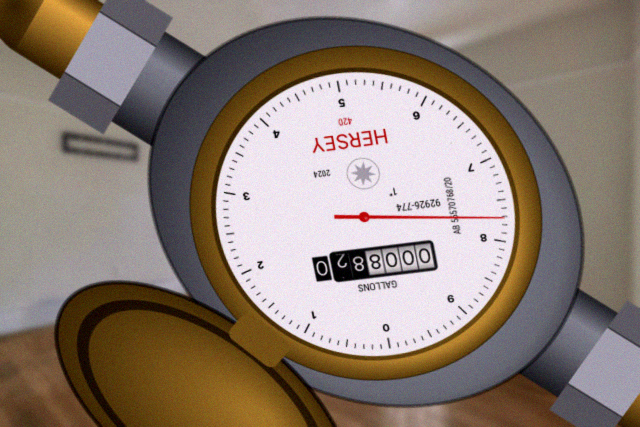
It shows 8817.7; gal
